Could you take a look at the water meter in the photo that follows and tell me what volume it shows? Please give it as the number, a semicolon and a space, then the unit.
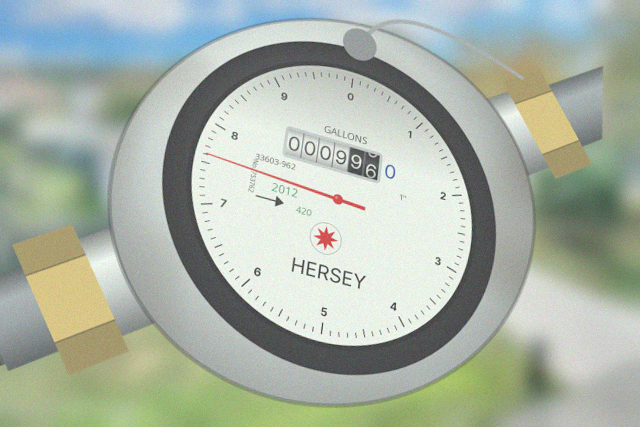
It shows 9957.6; gal
